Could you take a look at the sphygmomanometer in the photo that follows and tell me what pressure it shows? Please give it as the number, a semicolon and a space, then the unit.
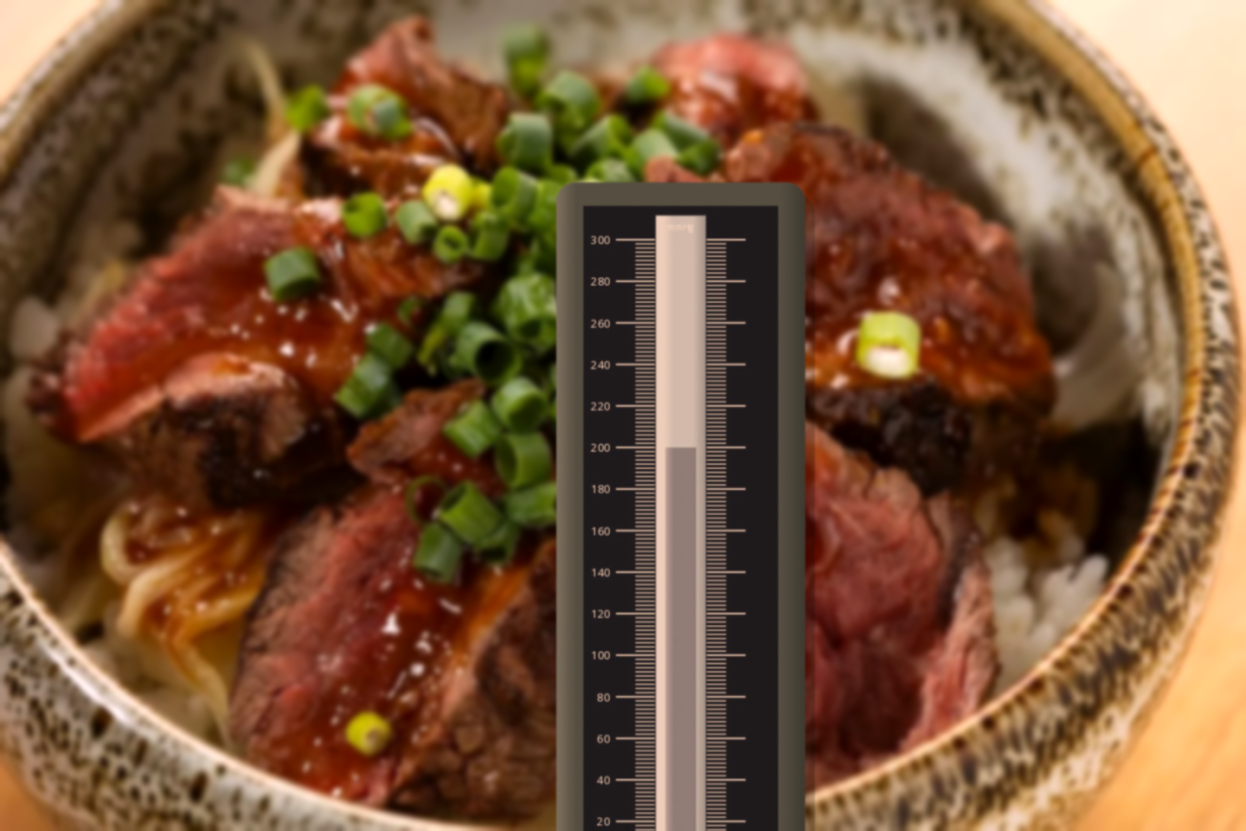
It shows 200; mmHg
